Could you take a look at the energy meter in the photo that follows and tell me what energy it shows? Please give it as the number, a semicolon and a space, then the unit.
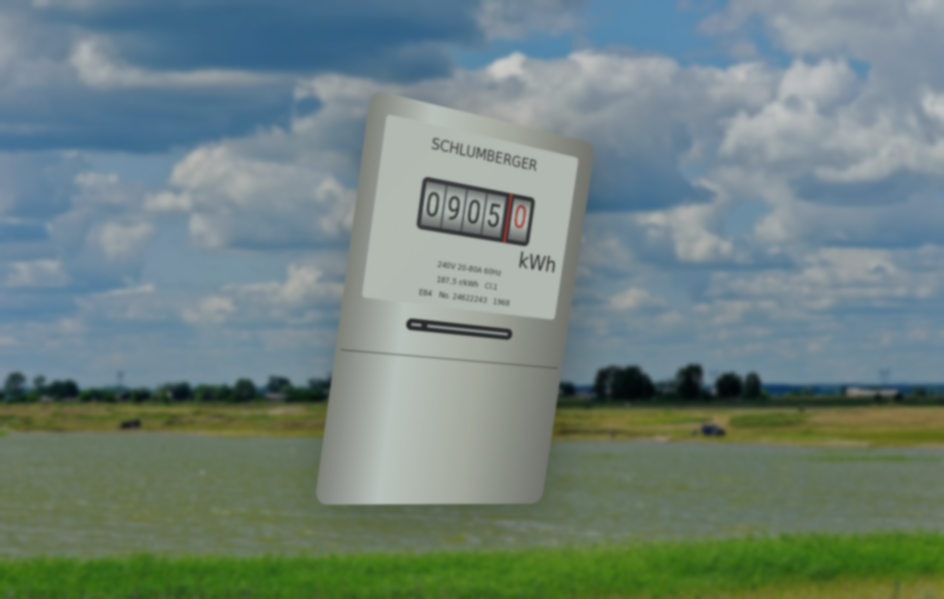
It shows 905.0; kWh
